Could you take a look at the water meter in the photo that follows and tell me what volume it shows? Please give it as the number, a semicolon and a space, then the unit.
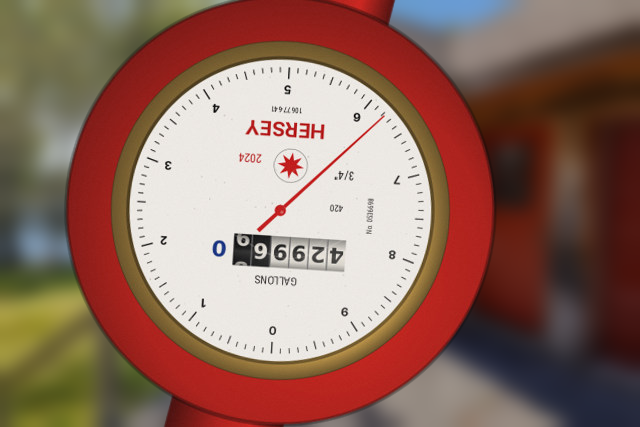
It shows 4299686.2; gal
